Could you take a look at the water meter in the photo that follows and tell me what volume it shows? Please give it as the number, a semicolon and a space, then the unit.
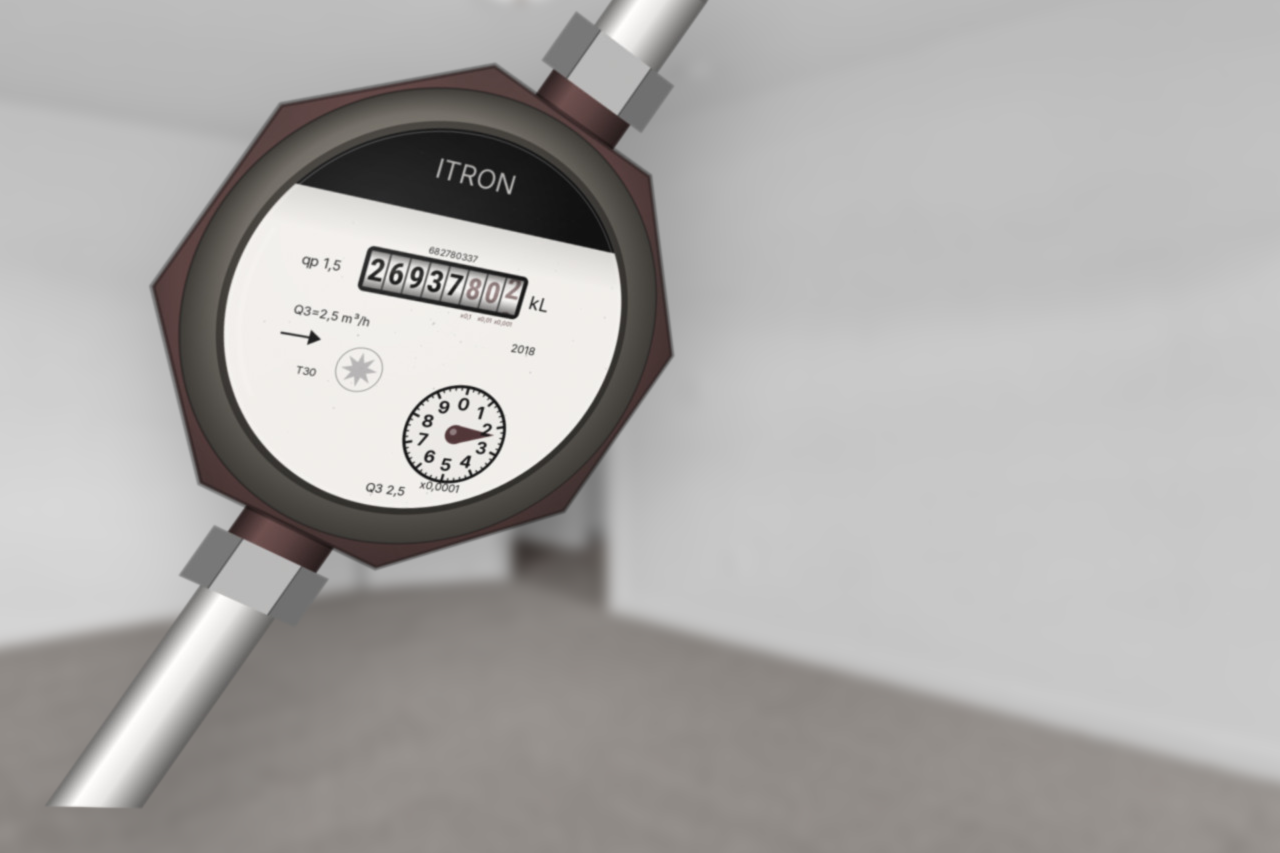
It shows 26937.8022; kL
